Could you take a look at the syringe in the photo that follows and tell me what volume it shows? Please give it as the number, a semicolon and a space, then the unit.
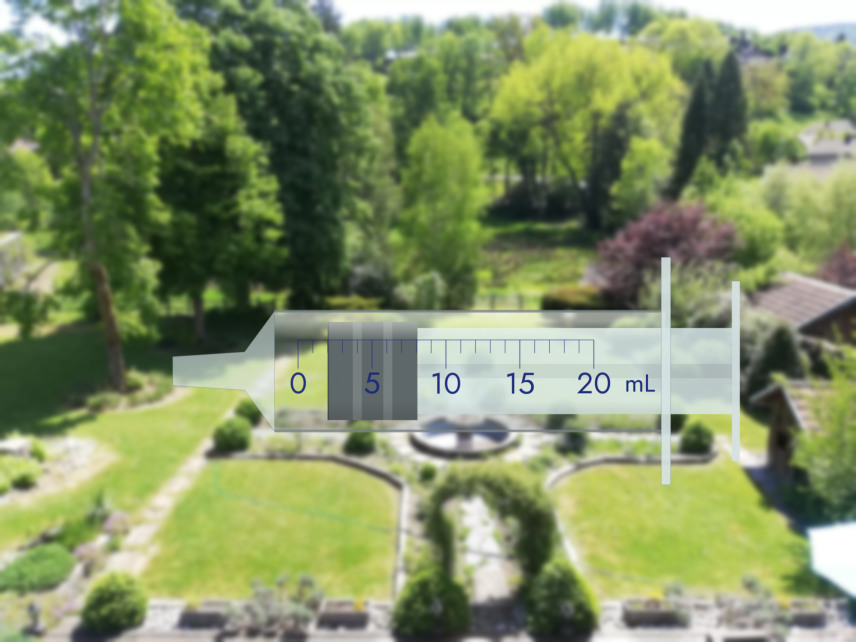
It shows 2; mL
